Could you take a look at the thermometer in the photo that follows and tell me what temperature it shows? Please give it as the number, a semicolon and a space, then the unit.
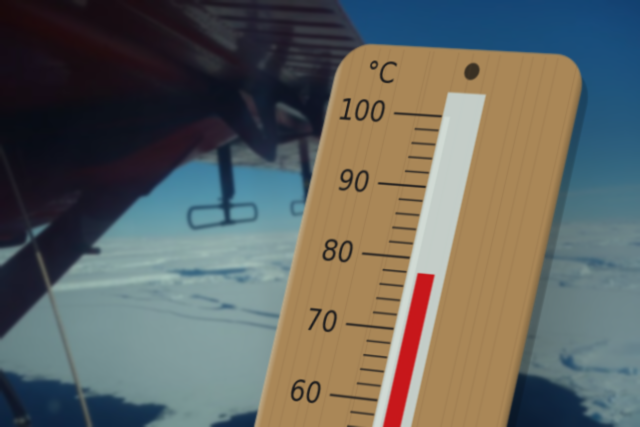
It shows 78; °C
